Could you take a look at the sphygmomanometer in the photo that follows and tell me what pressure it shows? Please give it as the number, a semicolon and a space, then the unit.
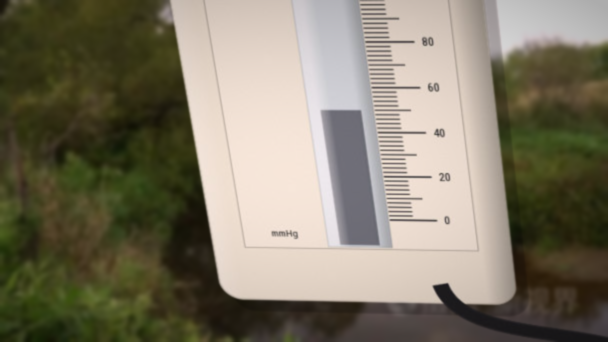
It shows 50; mmHg
